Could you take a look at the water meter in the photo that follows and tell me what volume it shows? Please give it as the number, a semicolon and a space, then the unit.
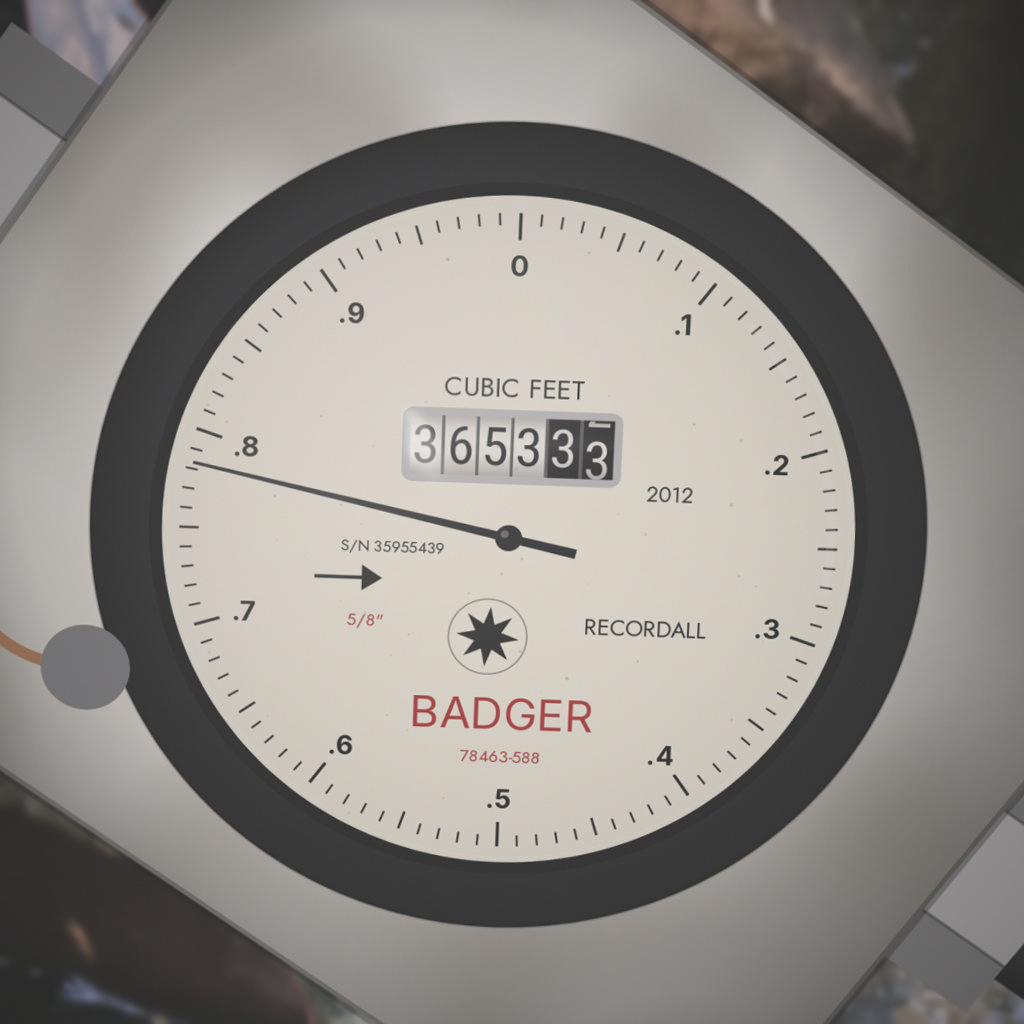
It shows 365332.78; ft³
